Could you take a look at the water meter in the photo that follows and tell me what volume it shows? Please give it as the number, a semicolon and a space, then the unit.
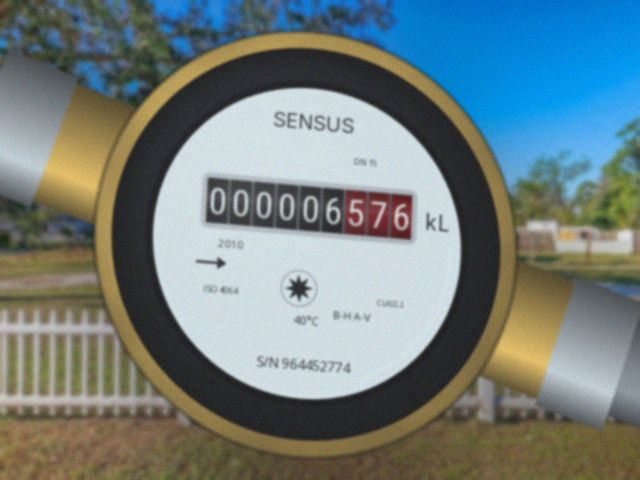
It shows 6.576; kL
